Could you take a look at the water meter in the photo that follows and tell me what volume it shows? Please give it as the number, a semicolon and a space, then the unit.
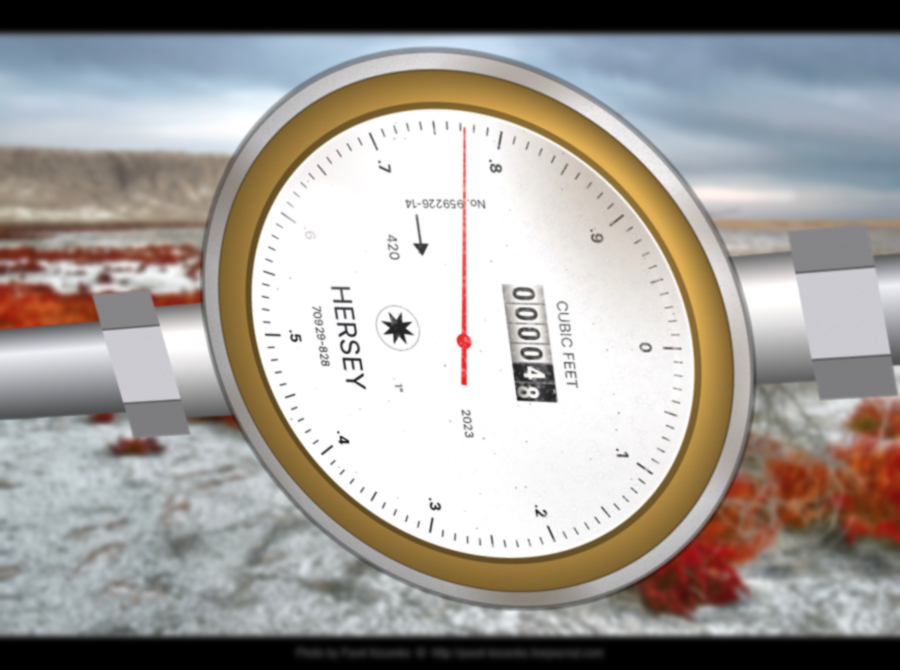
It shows 47.77; ft³
